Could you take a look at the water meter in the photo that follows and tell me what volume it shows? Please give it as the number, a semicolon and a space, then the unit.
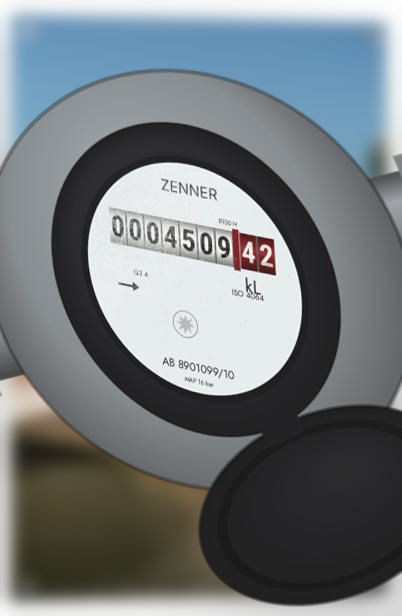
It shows 4509.42; kL
